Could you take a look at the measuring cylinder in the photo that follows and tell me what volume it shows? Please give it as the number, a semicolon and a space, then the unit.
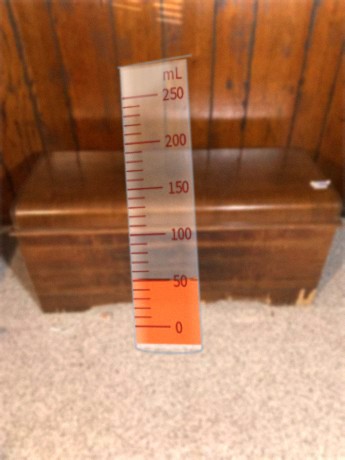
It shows 50; mL
